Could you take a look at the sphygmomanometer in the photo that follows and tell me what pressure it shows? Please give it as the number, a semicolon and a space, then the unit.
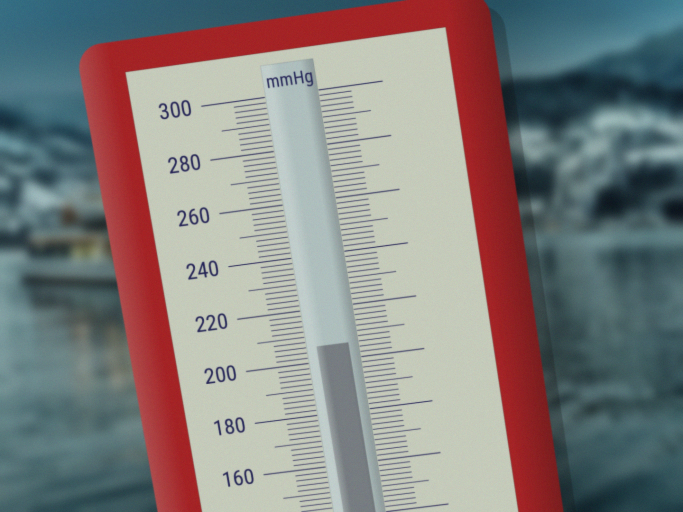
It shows 206; mmHg
